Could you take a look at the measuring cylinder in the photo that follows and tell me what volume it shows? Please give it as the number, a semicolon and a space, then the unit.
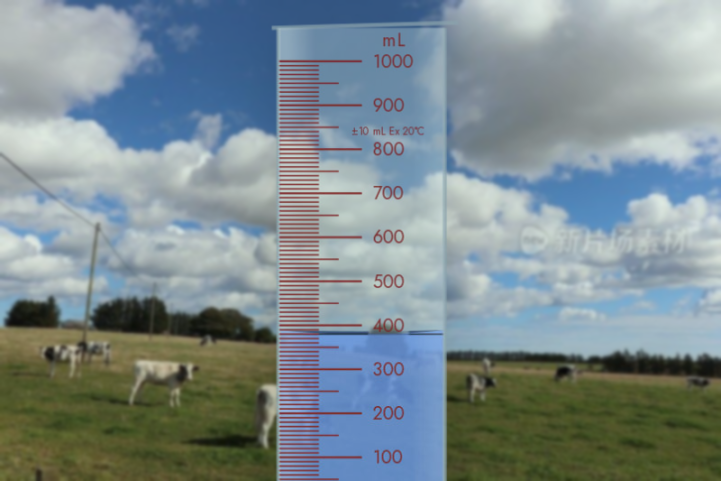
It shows 380; mL
